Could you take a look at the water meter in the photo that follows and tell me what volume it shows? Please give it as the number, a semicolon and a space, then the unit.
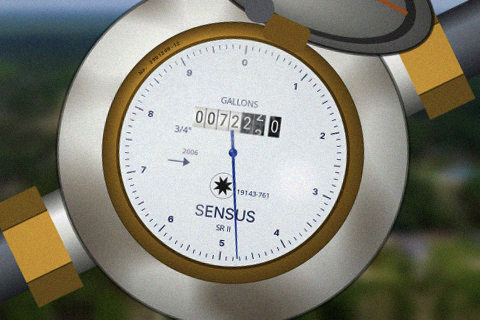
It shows 72224.7; gal
